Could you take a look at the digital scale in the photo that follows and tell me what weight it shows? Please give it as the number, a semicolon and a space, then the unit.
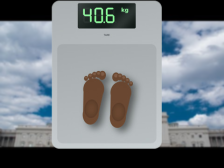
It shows 40.6; kg
